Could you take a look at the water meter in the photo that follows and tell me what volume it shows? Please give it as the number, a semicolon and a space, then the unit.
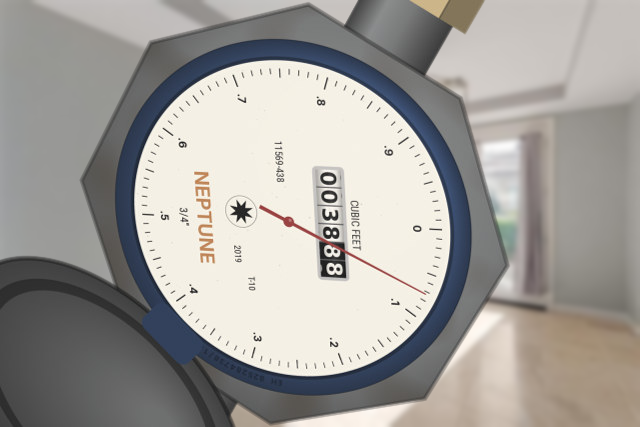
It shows 3888.07; ft³
